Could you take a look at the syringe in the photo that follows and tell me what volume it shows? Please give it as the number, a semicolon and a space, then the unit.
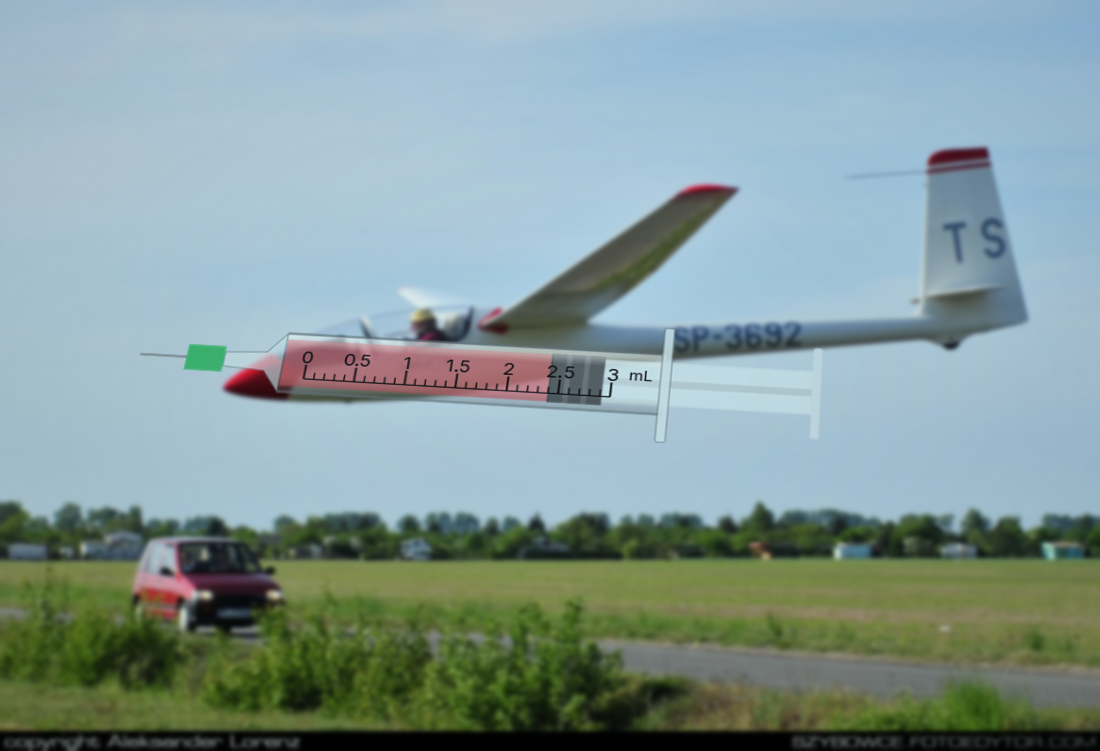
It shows 2.4; mL
